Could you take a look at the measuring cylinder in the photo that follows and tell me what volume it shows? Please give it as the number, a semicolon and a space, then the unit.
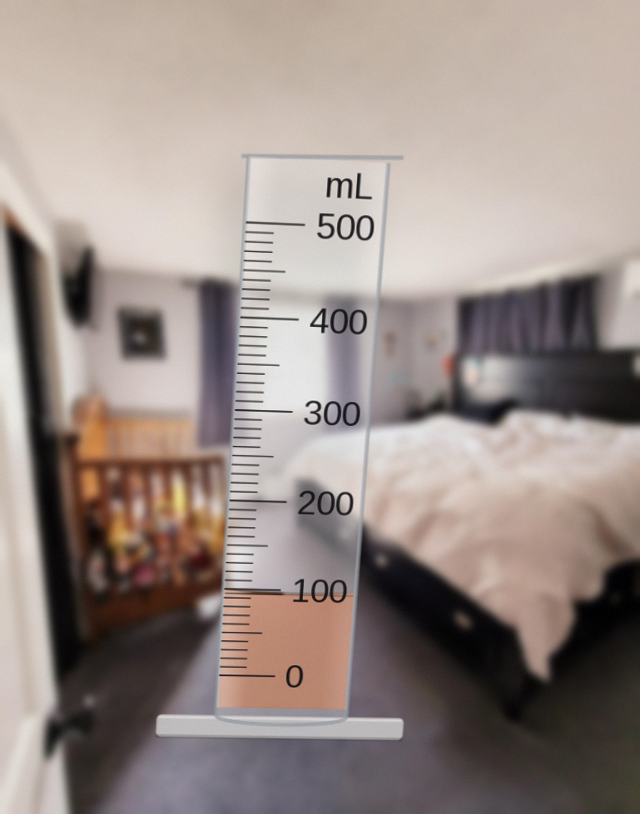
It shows 95; mL
